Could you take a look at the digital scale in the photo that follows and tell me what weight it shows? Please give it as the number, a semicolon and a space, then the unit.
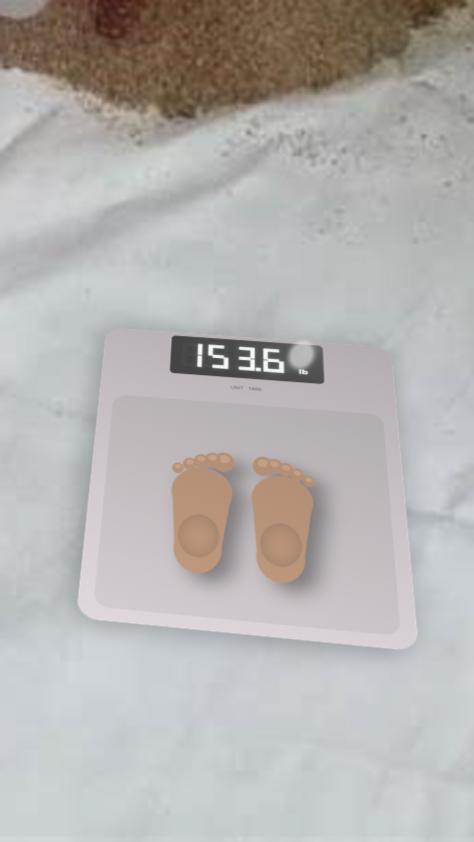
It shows 153.6; lb
